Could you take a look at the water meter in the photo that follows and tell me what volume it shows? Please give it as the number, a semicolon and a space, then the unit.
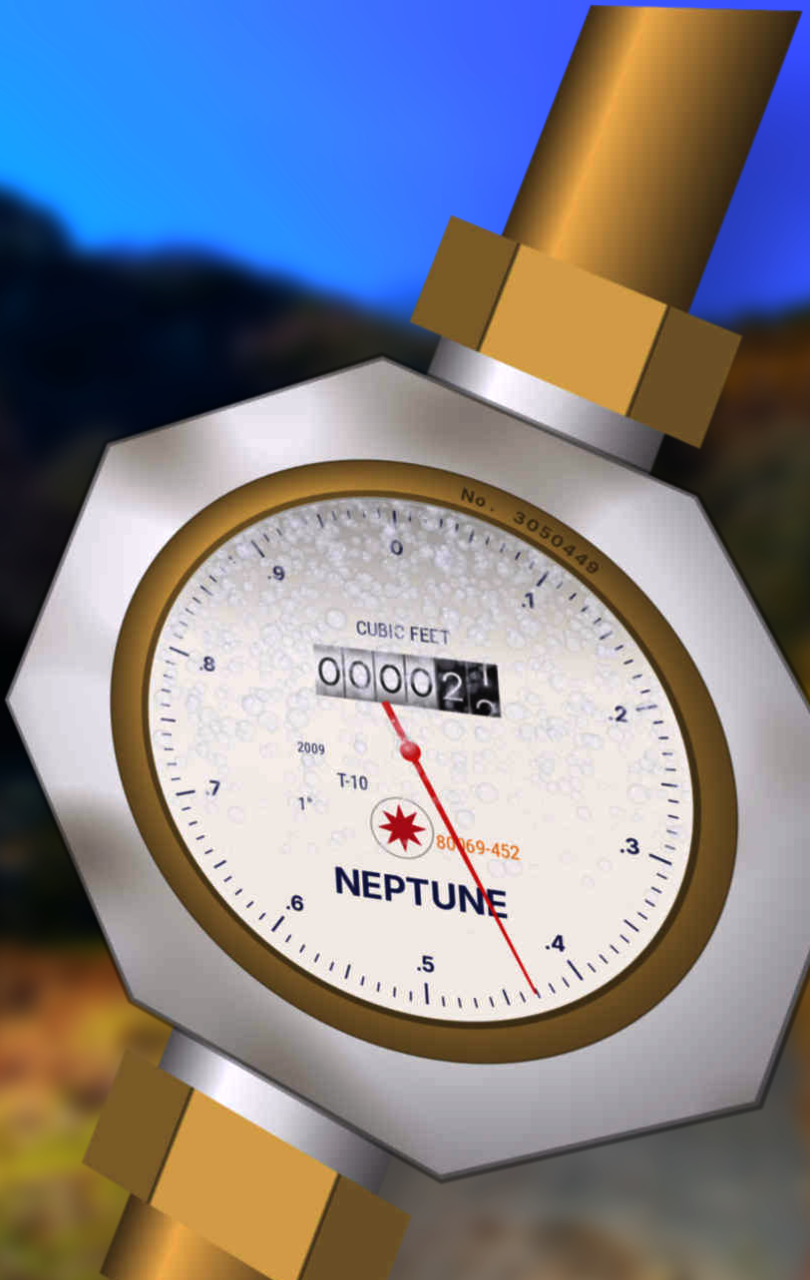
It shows 21.43; ft³
